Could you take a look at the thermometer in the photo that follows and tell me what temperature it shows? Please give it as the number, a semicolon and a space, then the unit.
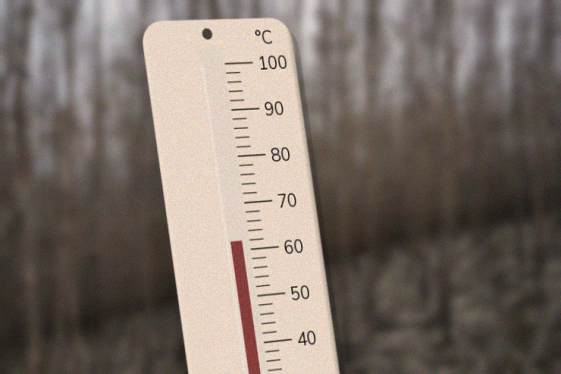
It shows 62; °C
